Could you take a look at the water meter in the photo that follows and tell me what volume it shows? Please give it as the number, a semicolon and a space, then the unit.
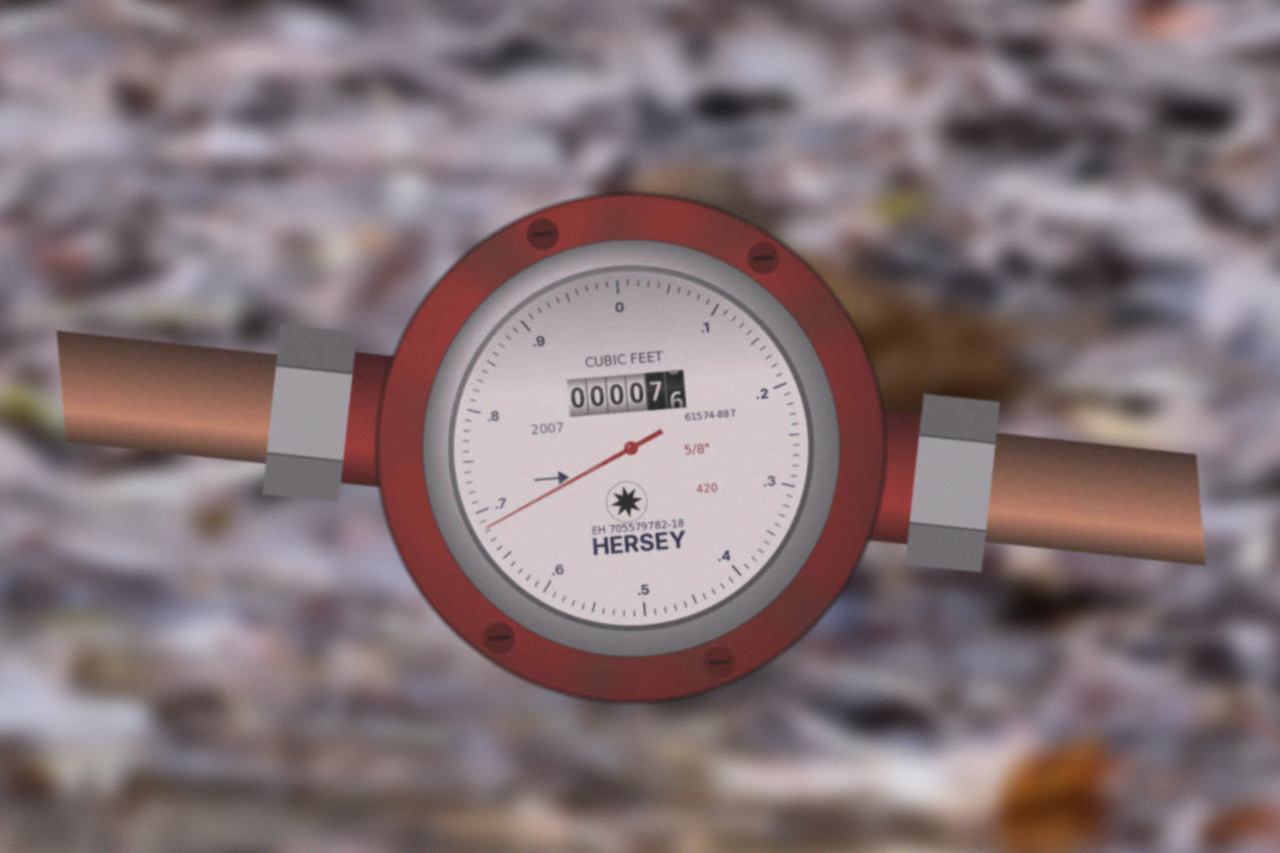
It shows 75.68; ft³
